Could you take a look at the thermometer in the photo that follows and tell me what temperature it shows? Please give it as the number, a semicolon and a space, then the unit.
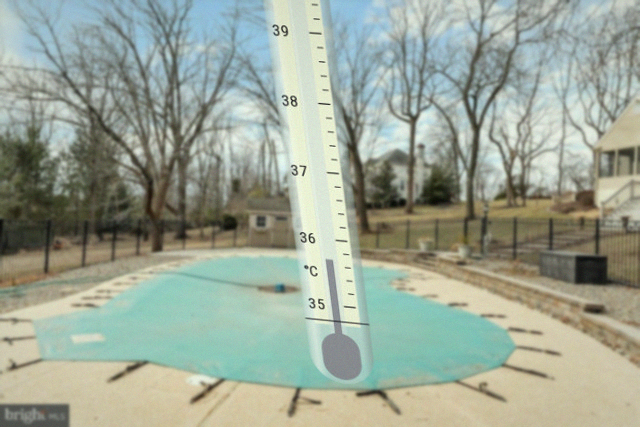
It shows 35.7; °C
